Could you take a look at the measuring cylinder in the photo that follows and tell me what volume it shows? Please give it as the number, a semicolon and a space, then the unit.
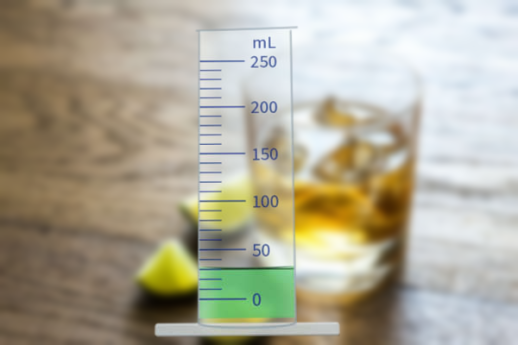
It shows 30; mL
